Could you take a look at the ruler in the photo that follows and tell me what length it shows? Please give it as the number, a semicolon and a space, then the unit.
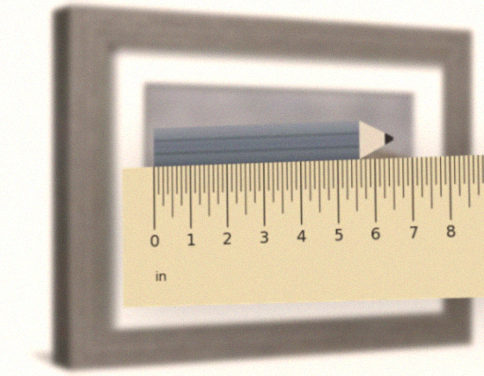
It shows 6.5; in
